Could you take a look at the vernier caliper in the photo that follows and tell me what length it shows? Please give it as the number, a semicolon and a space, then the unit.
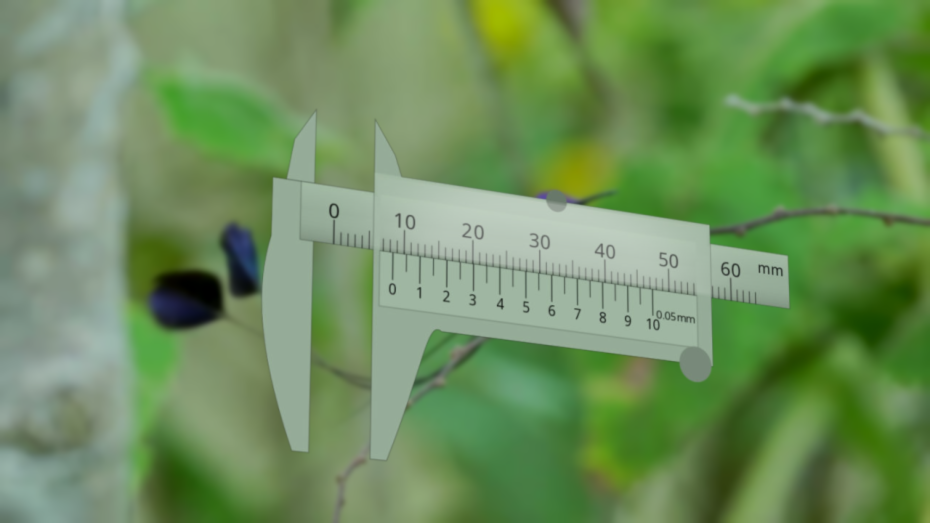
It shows 8.4; mm
